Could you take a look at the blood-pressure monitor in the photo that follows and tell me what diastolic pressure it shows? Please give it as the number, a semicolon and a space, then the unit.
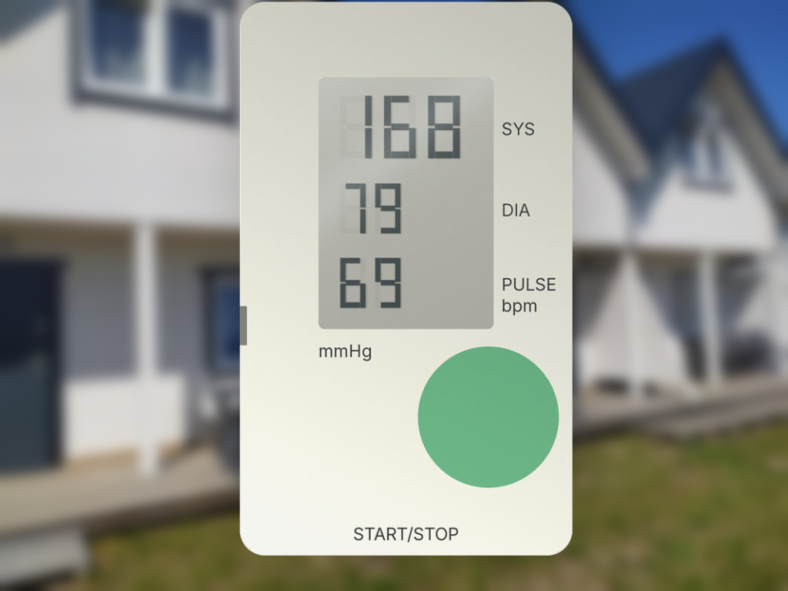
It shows 79; mmHg
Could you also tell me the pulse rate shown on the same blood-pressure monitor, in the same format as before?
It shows 69; bpm
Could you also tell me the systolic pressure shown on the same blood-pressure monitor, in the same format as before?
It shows 168; mmHg
